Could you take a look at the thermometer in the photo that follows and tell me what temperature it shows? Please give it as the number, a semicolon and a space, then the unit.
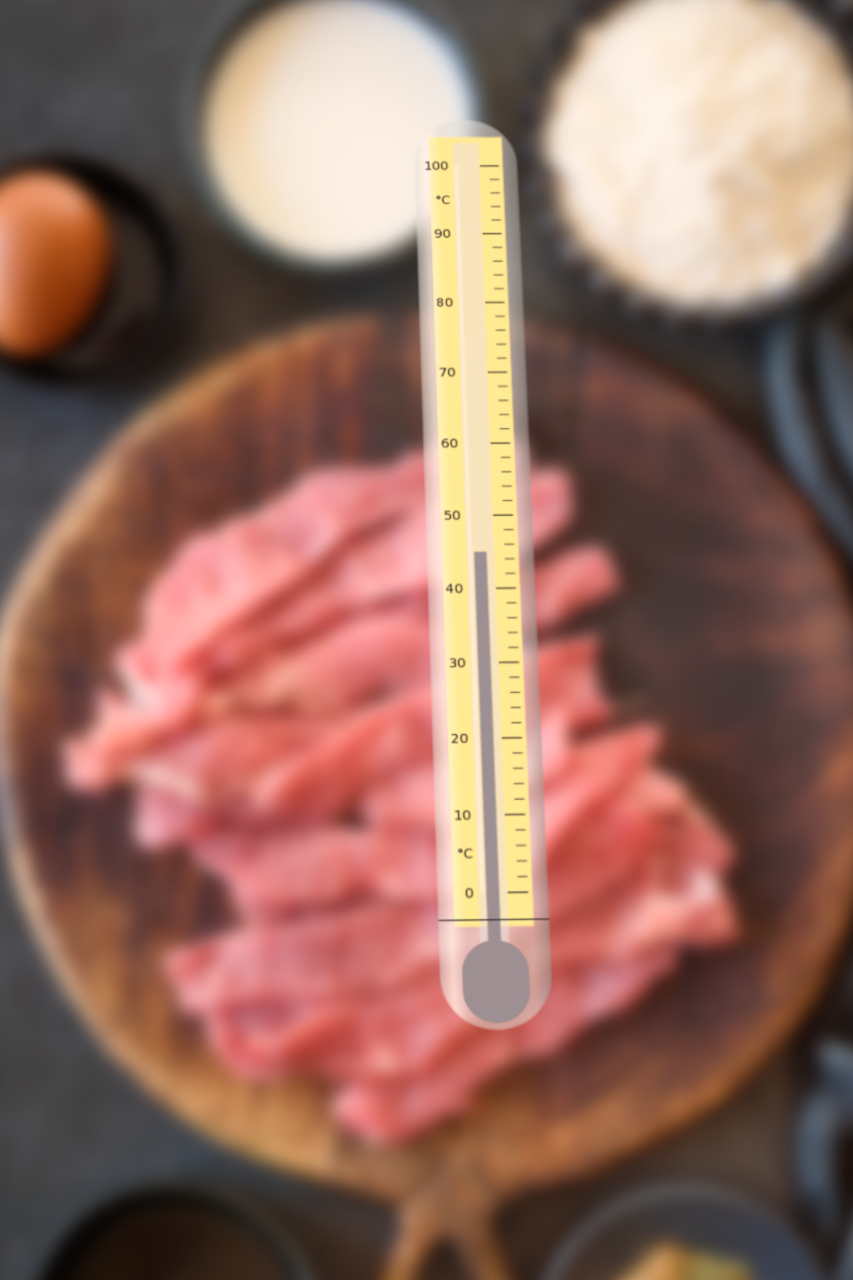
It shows 45; °C
